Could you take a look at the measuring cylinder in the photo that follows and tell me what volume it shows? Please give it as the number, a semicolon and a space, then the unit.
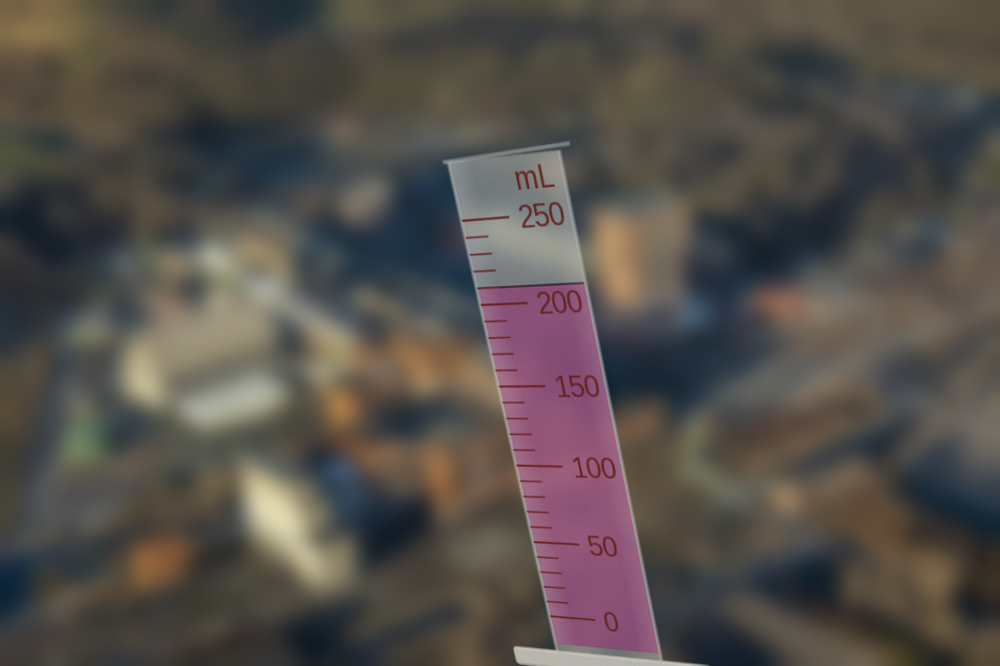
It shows 210; mL
